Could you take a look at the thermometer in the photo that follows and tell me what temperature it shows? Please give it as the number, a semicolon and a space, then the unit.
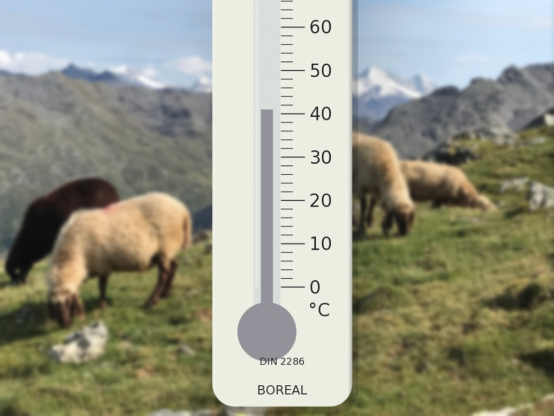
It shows 41; °C
